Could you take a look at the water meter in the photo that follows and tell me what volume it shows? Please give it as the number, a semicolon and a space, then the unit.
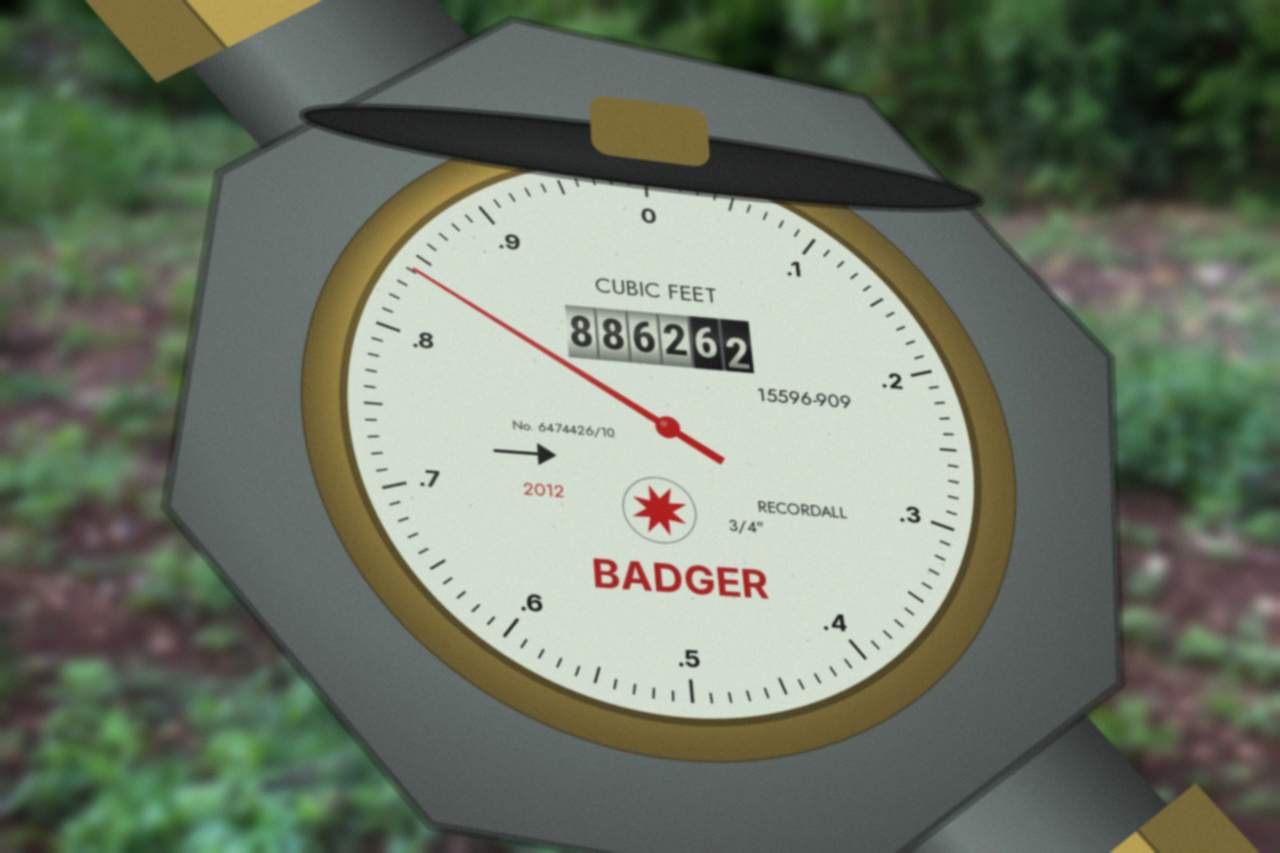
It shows 886261.84; ft³
